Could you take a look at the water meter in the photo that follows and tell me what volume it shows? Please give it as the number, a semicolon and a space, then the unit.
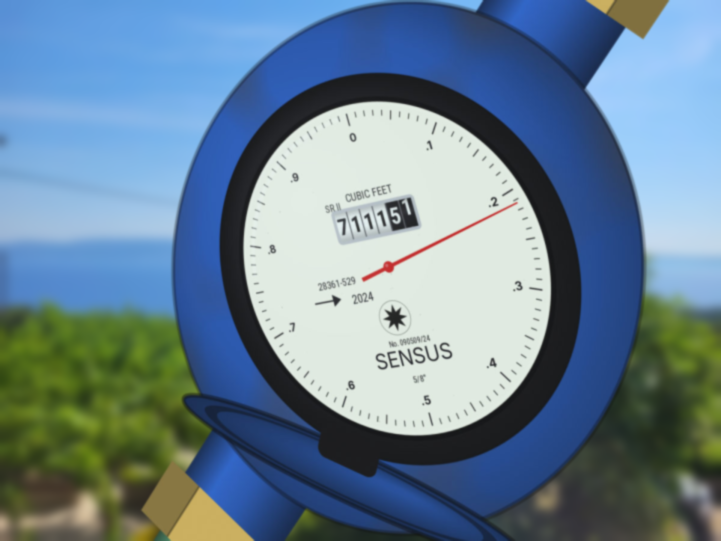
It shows 711151.21; ft³
